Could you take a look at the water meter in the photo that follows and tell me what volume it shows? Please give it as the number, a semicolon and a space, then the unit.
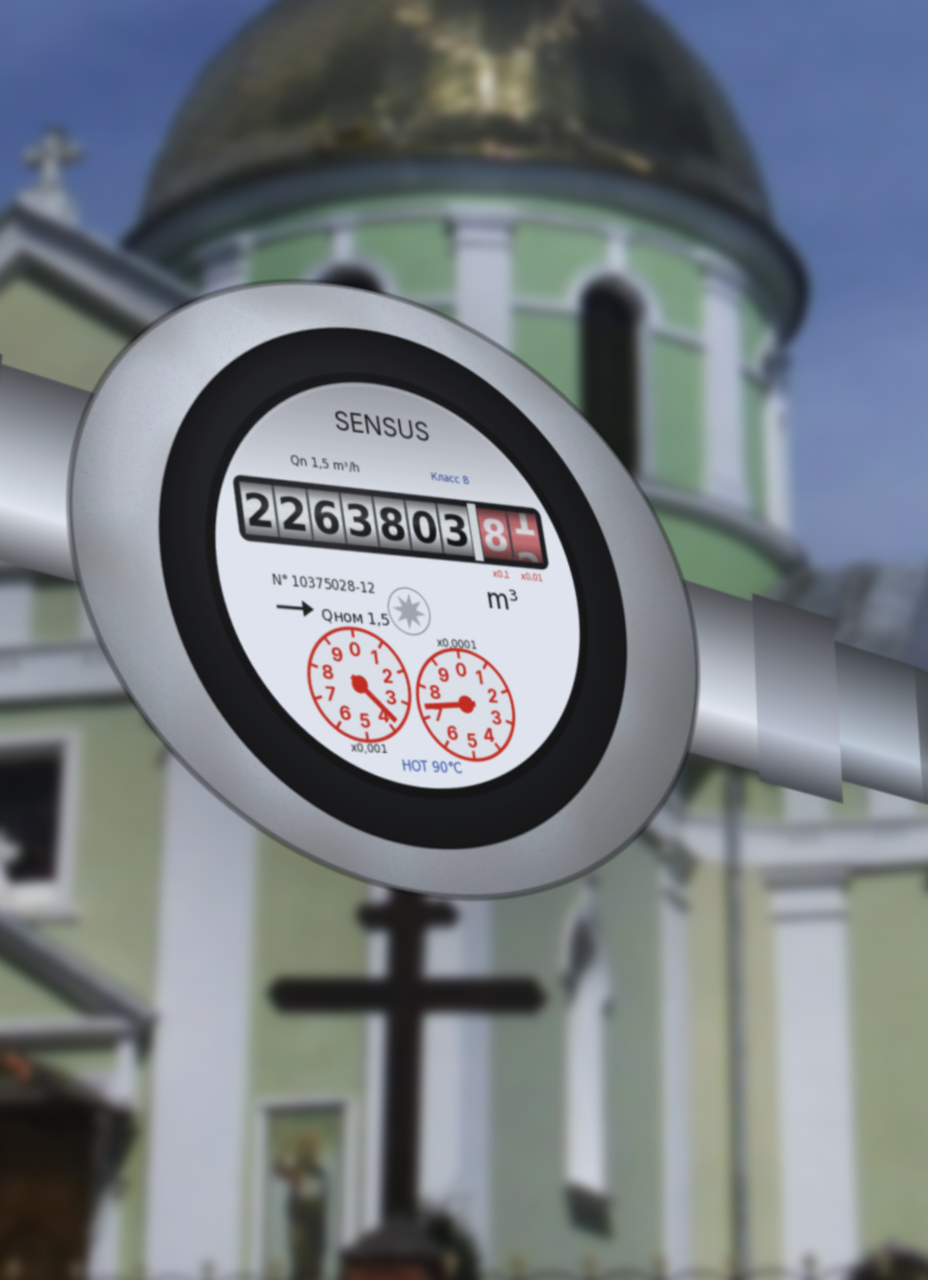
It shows 2263803.8137; m³
